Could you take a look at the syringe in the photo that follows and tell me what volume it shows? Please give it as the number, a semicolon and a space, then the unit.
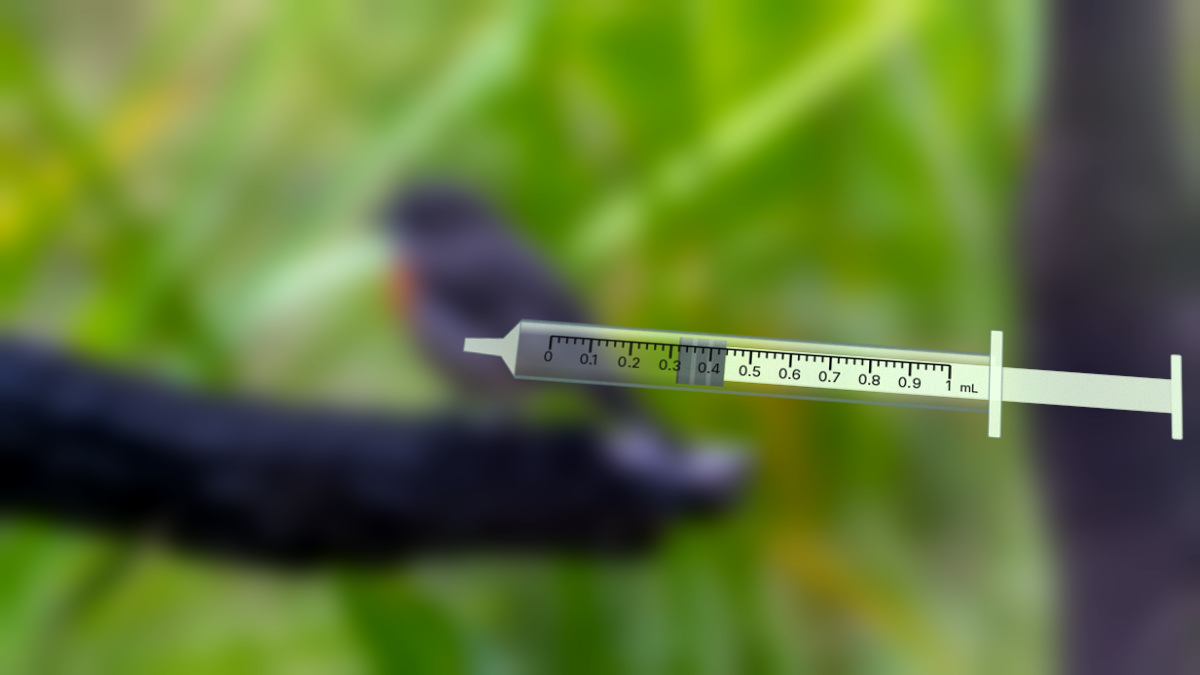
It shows 0.32; mL
